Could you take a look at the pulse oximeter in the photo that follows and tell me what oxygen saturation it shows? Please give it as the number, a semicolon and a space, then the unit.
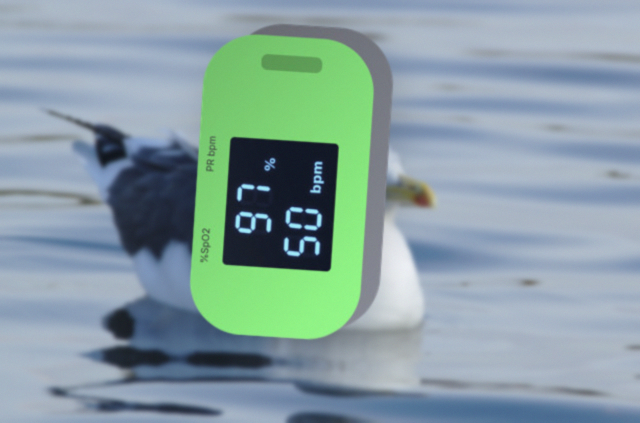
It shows 97; %
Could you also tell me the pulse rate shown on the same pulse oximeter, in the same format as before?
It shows 50; bpm
